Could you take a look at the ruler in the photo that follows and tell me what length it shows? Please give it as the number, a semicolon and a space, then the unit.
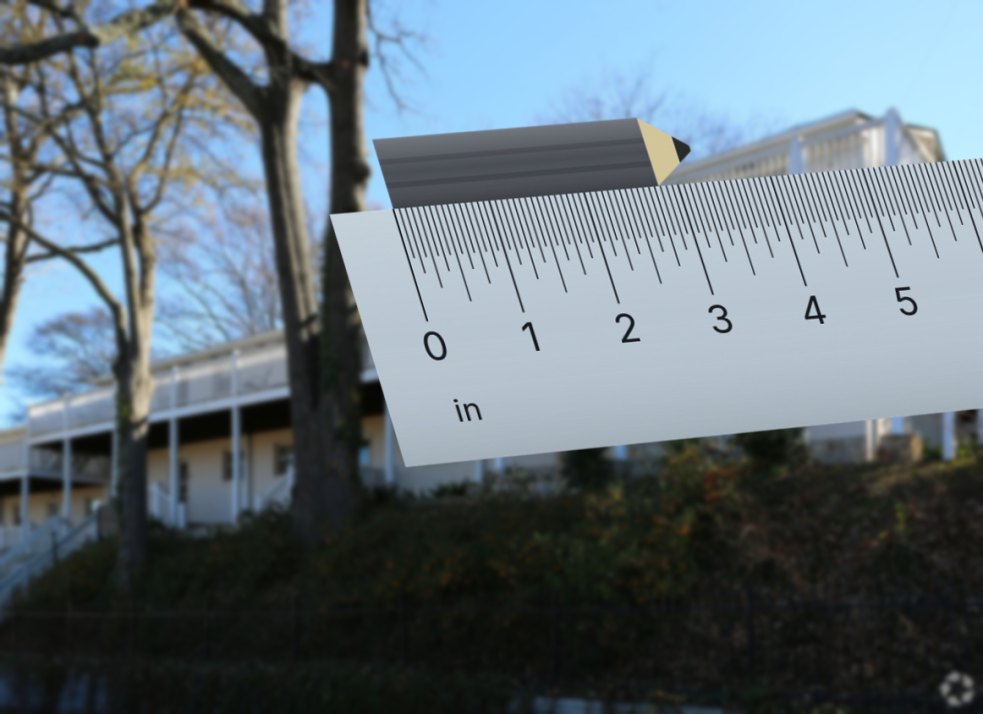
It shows 3.25; in
